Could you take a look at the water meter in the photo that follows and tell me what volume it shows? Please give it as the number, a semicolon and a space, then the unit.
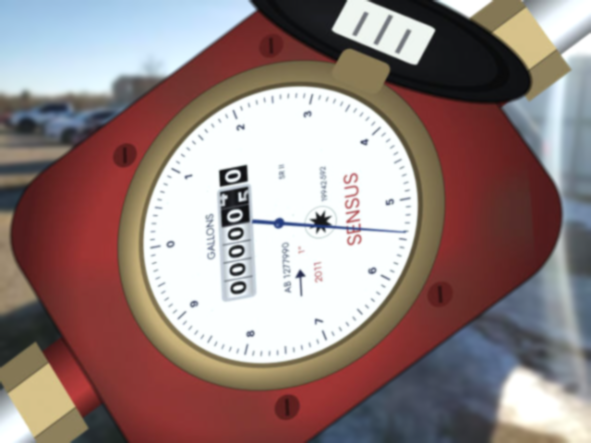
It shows 45.4; gal
